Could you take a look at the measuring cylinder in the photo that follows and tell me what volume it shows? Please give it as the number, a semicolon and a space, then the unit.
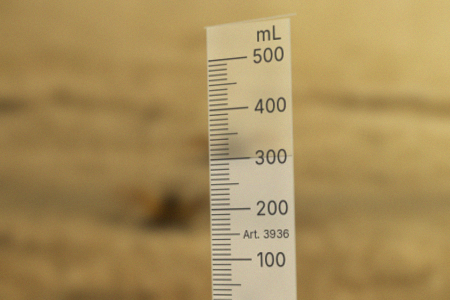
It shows 300; mL
